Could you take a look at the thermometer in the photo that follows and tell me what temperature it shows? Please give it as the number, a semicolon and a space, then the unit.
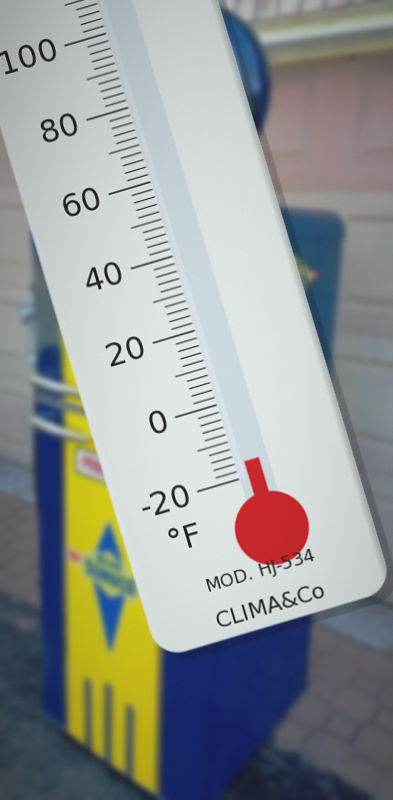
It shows -16; °F
